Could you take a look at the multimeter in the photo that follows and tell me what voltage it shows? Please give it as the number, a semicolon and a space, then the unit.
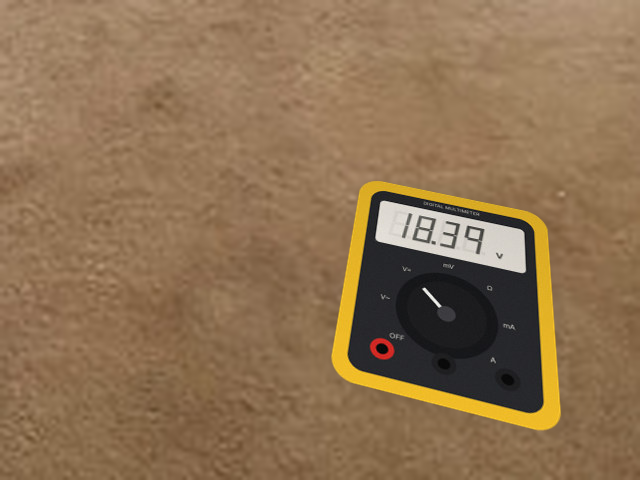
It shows 18.39; V
